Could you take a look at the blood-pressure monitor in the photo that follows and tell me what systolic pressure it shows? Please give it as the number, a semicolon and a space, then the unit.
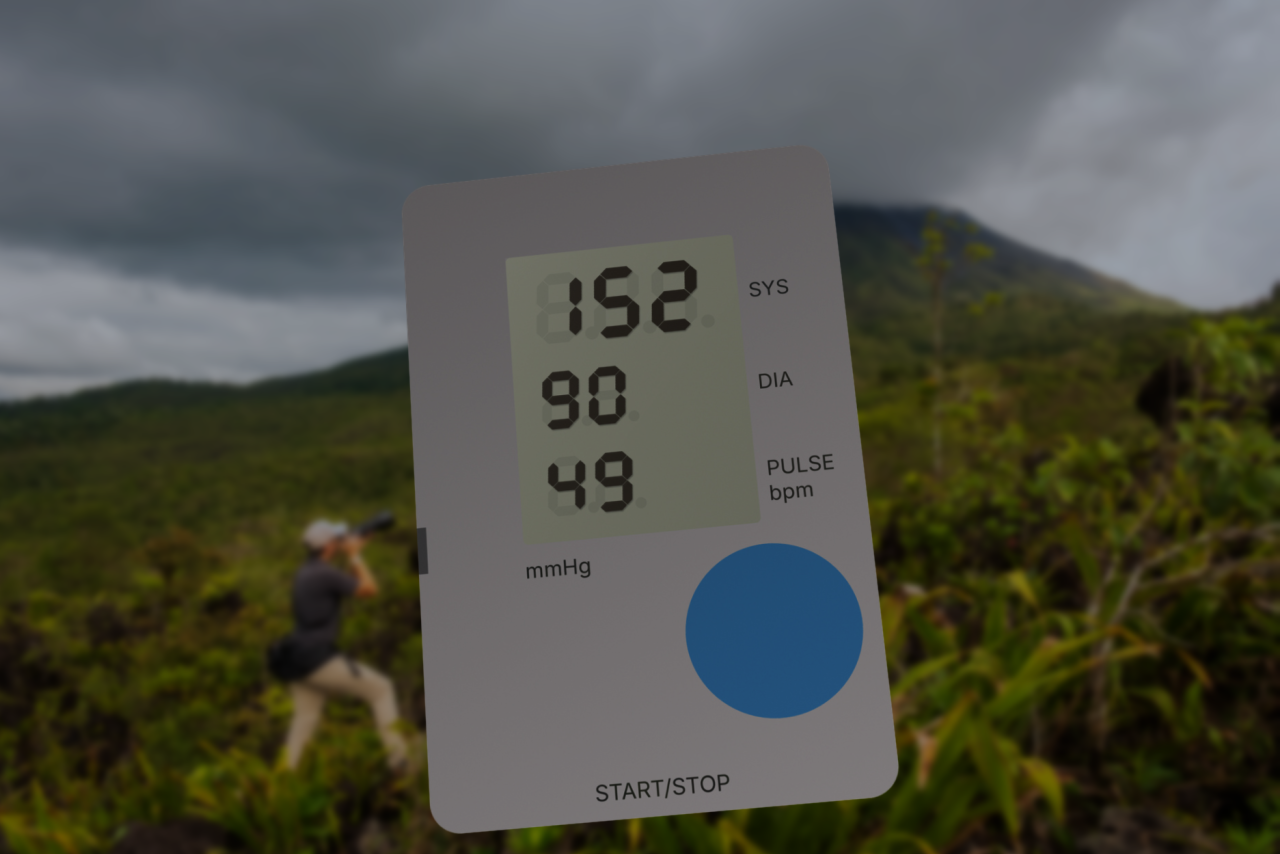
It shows 152; mmHg
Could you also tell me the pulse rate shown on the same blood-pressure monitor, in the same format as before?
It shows 49; bpm
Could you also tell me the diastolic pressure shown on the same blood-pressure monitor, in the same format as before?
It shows 90; mmHg
